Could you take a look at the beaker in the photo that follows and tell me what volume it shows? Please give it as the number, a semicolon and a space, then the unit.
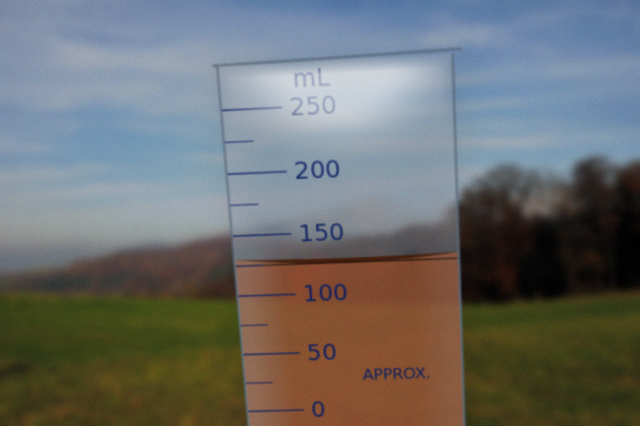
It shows 125; mL
